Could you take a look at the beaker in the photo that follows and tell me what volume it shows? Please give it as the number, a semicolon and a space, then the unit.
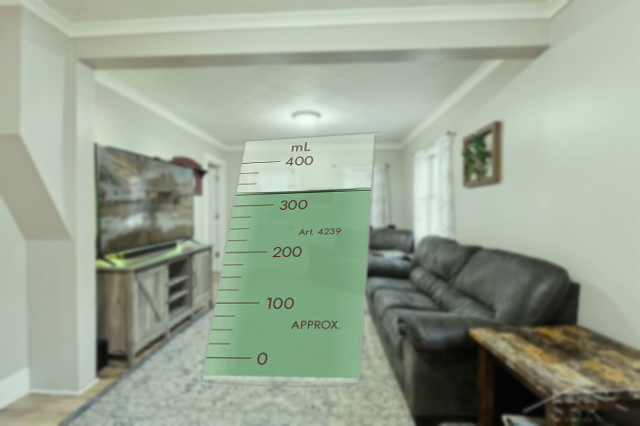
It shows 325; mL
